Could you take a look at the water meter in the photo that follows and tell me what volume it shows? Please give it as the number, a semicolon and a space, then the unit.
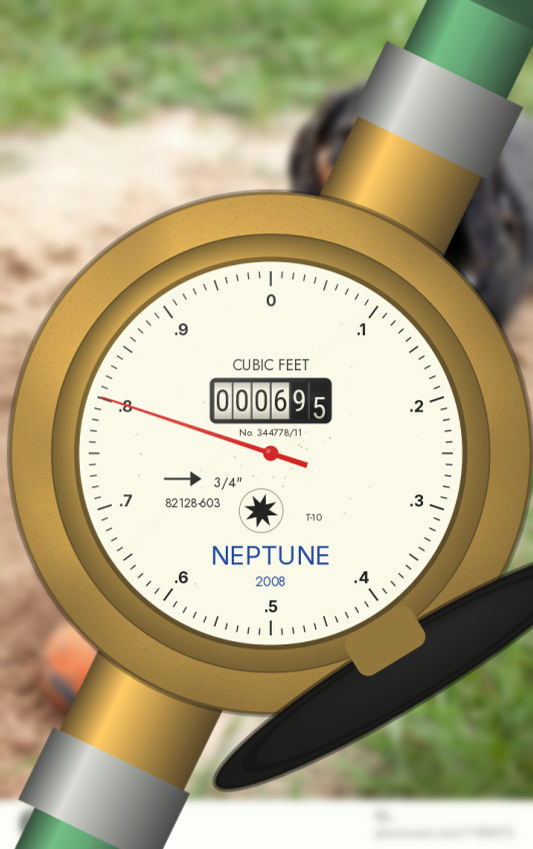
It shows 694.80; ft³
